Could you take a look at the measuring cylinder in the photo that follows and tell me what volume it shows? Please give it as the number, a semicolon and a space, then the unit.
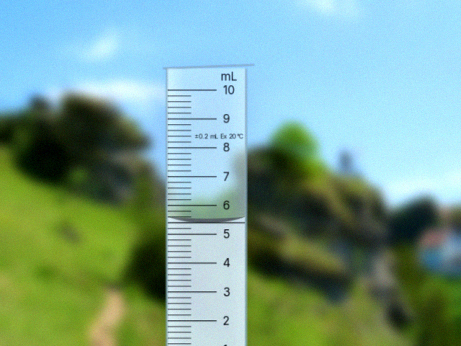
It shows 5.4; mL
